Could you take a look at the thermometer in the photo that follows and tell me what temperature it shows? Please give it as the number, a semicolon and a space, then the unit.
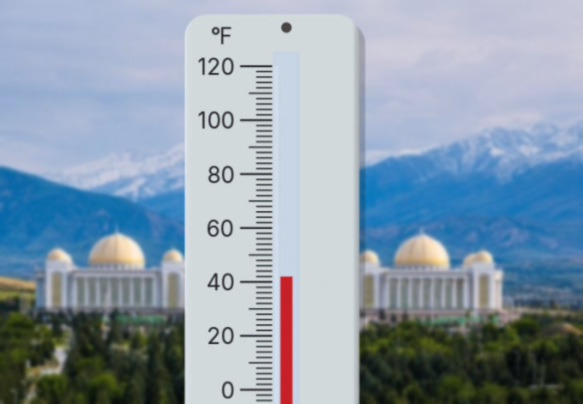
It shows 42; °F
